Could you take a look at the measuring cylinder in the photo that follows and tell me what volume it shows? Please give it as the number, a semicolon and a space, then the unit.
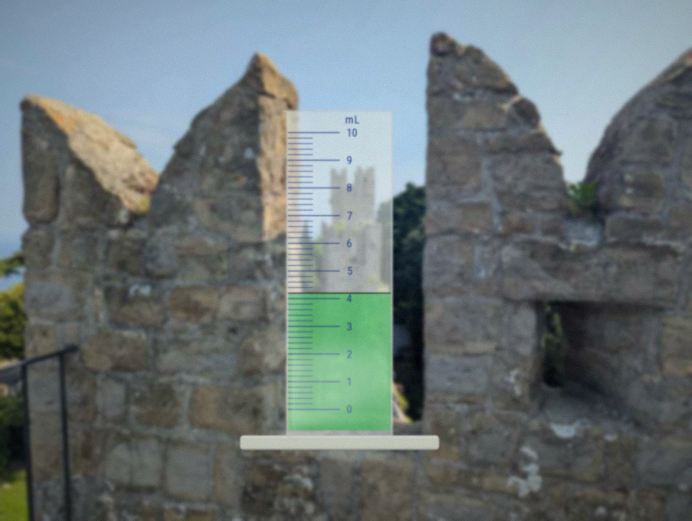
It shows 4.2; mL
